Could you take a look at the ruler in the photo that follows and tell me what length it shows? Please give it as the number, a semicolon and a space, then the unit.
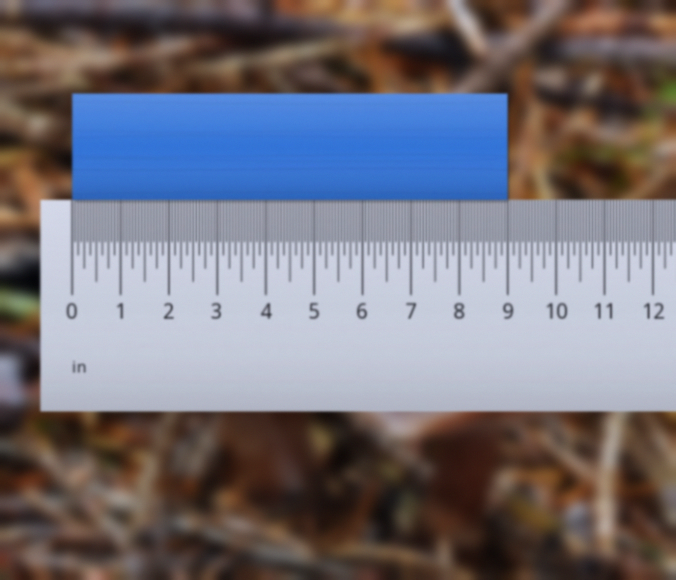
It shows 9; in
